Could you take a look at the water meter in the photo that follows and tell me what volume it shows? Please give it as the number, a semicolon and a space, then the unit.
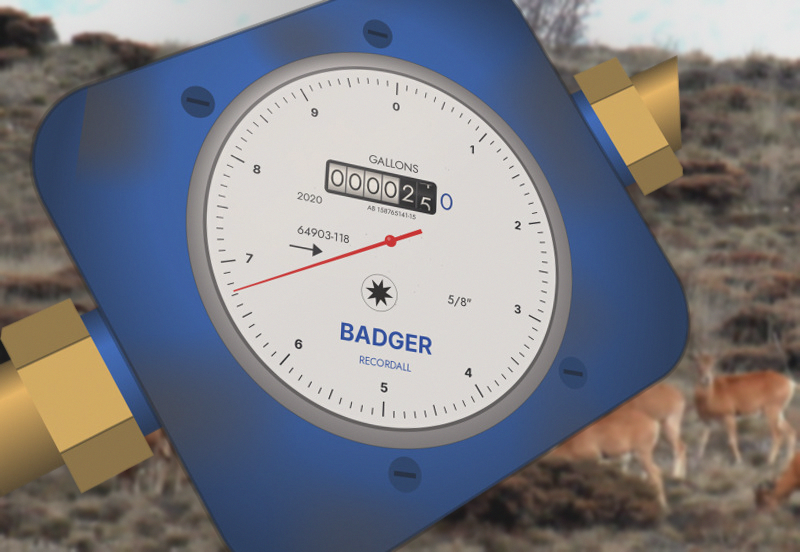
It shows 246.7; gal
